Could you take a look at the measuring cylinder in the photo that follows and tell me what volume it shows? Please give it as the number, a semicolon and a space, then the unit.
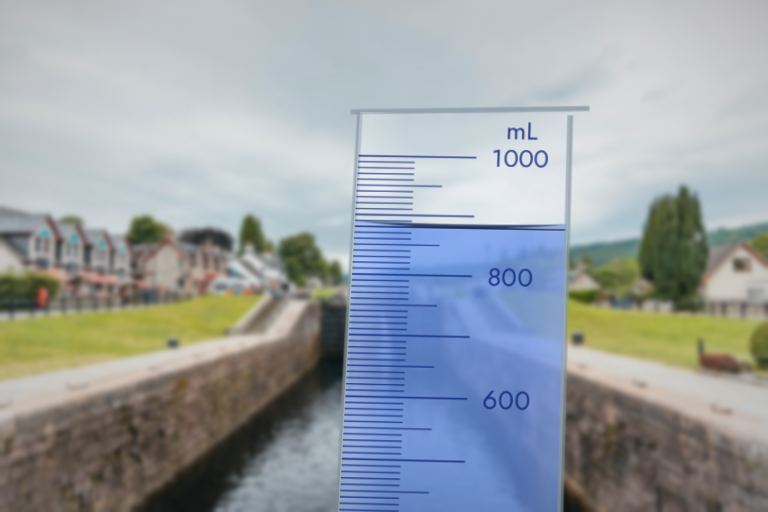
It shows 880; mL
